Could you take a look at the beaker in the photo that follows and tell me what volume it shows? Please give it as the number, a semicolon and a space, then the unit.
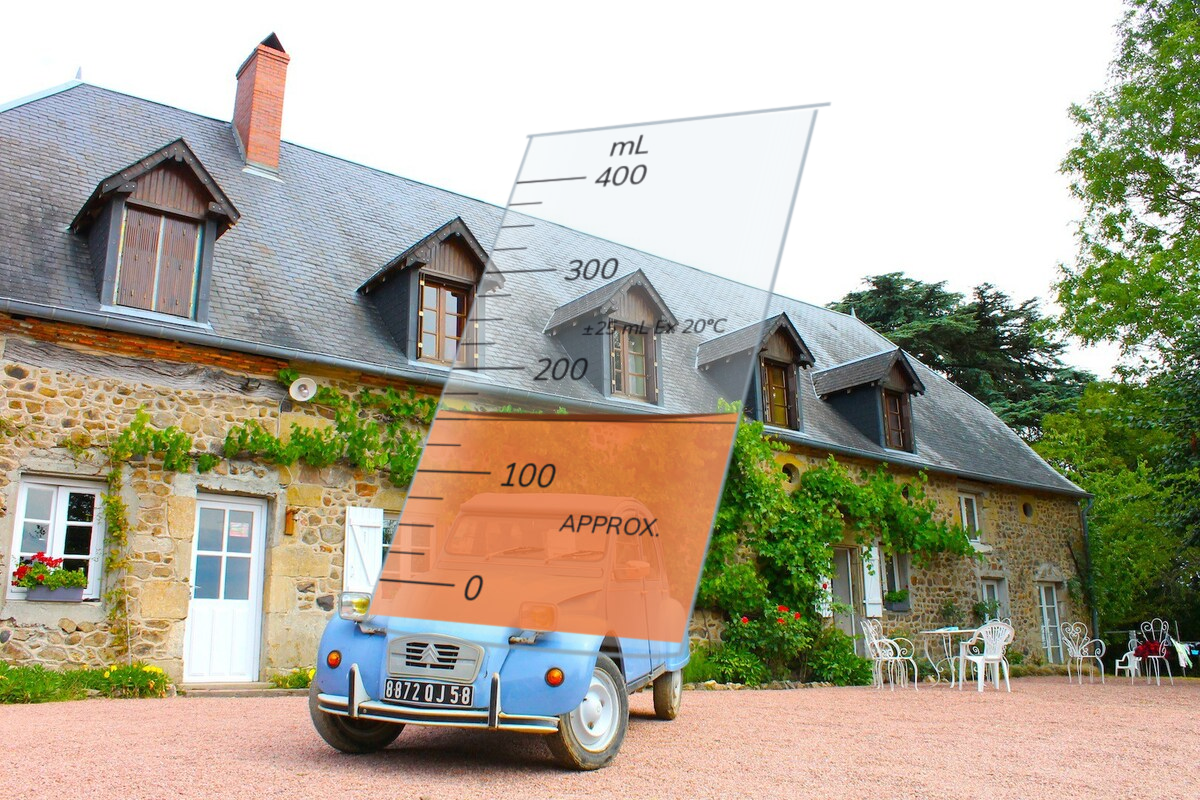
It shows 150; mL
